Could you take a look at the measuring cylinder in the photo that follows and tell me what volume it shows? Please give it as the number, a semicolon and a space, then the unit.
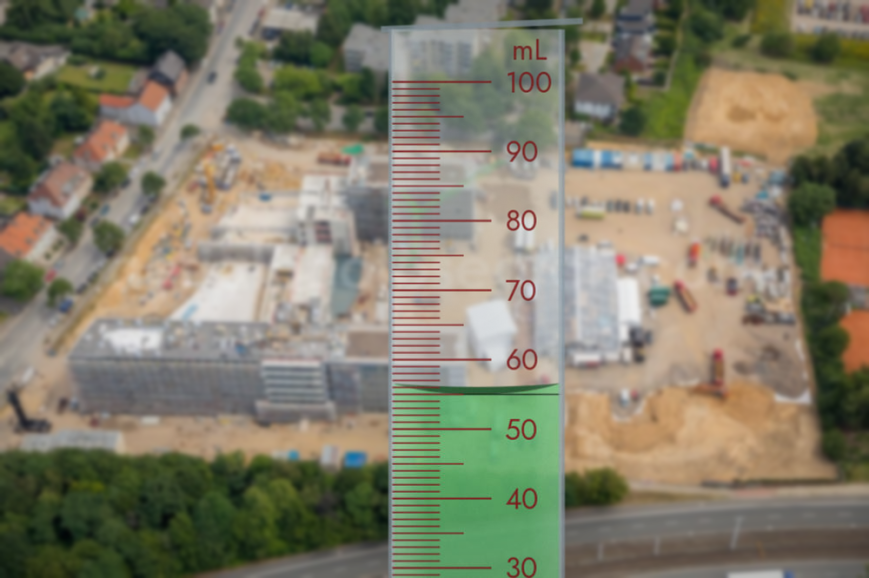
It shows 55; mL
